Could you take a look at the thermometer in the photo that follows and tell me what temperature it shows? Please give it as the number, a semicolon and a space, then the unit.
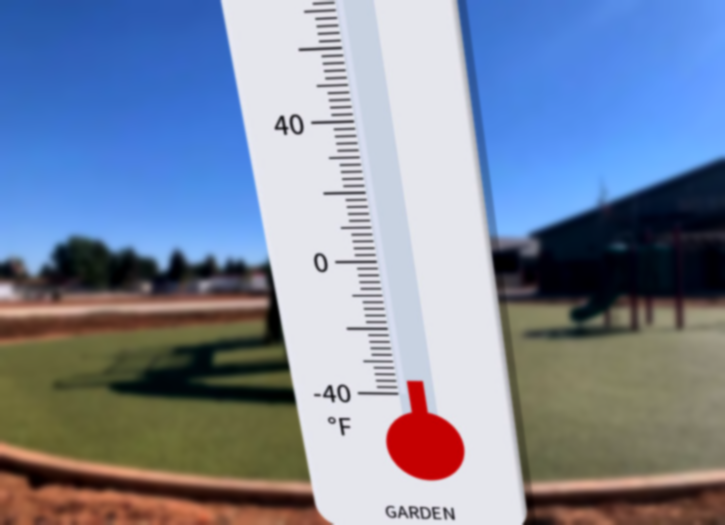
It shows -36; °F
